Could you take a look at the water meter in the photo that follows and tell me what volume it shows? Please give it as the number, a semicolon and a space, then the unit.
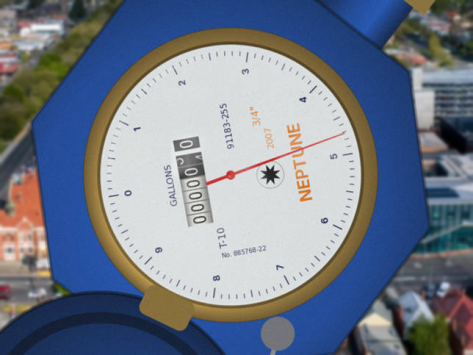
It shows 34.7; gal
